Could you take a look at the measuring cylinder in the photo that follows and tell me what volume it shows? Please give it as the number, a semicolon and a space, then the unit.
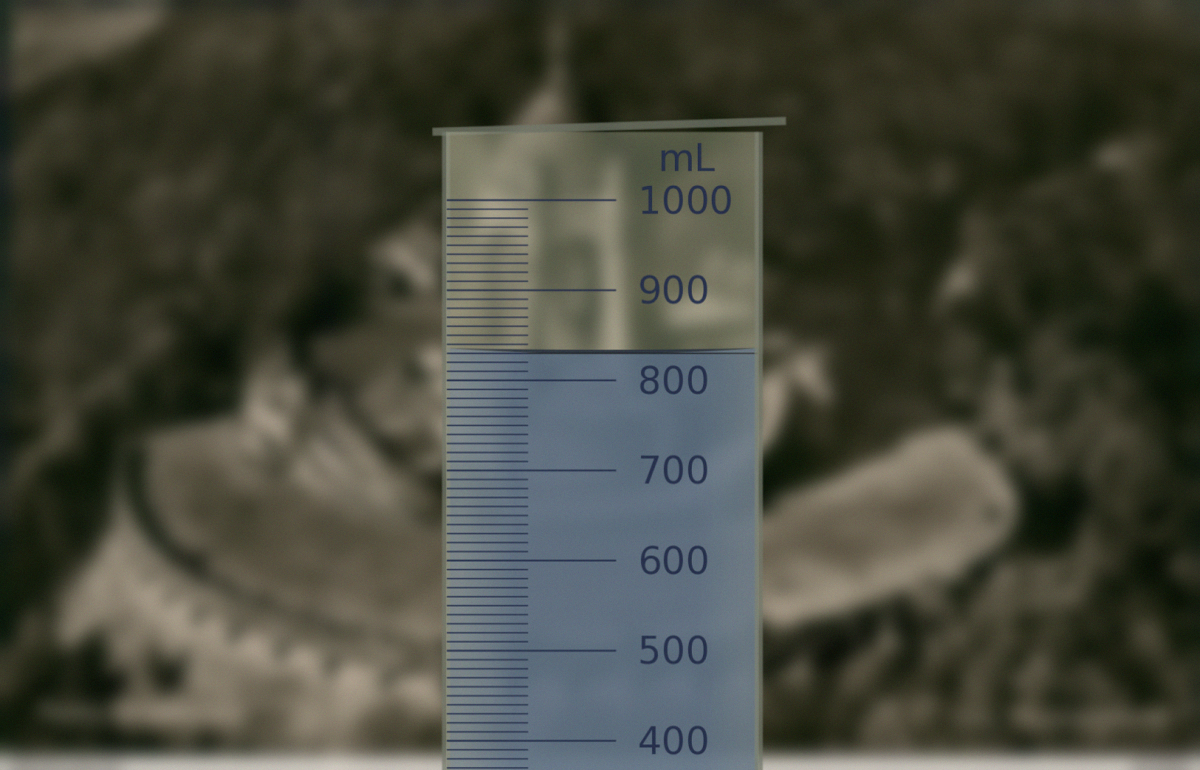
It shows 830; mL
